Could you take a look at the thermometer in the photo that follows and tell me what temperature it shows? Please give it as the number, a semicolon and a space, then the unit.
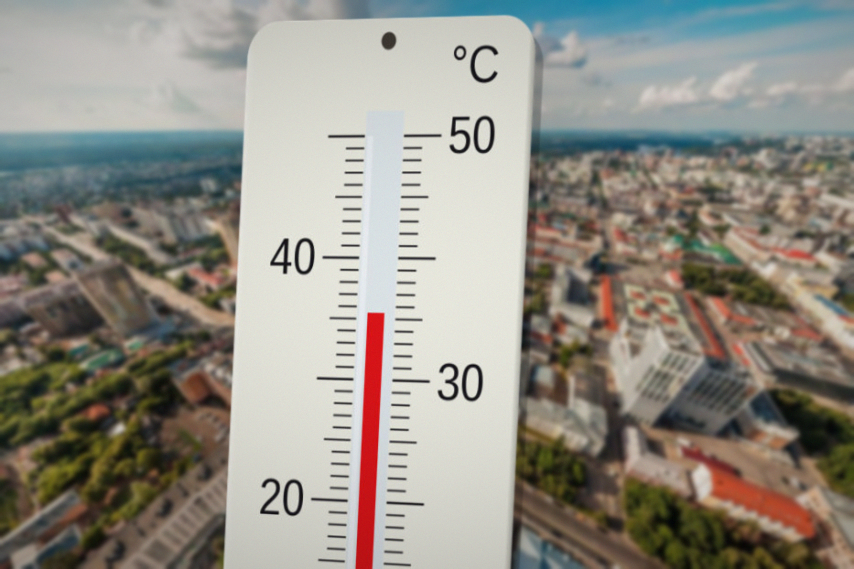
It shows 35.5; °C
